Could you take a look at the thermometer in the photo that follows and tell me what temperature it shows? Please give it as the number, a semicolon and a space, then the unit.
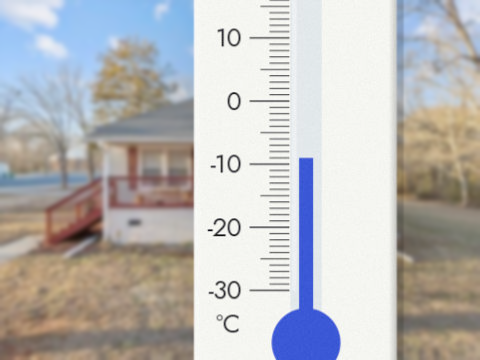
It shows -9; °C
